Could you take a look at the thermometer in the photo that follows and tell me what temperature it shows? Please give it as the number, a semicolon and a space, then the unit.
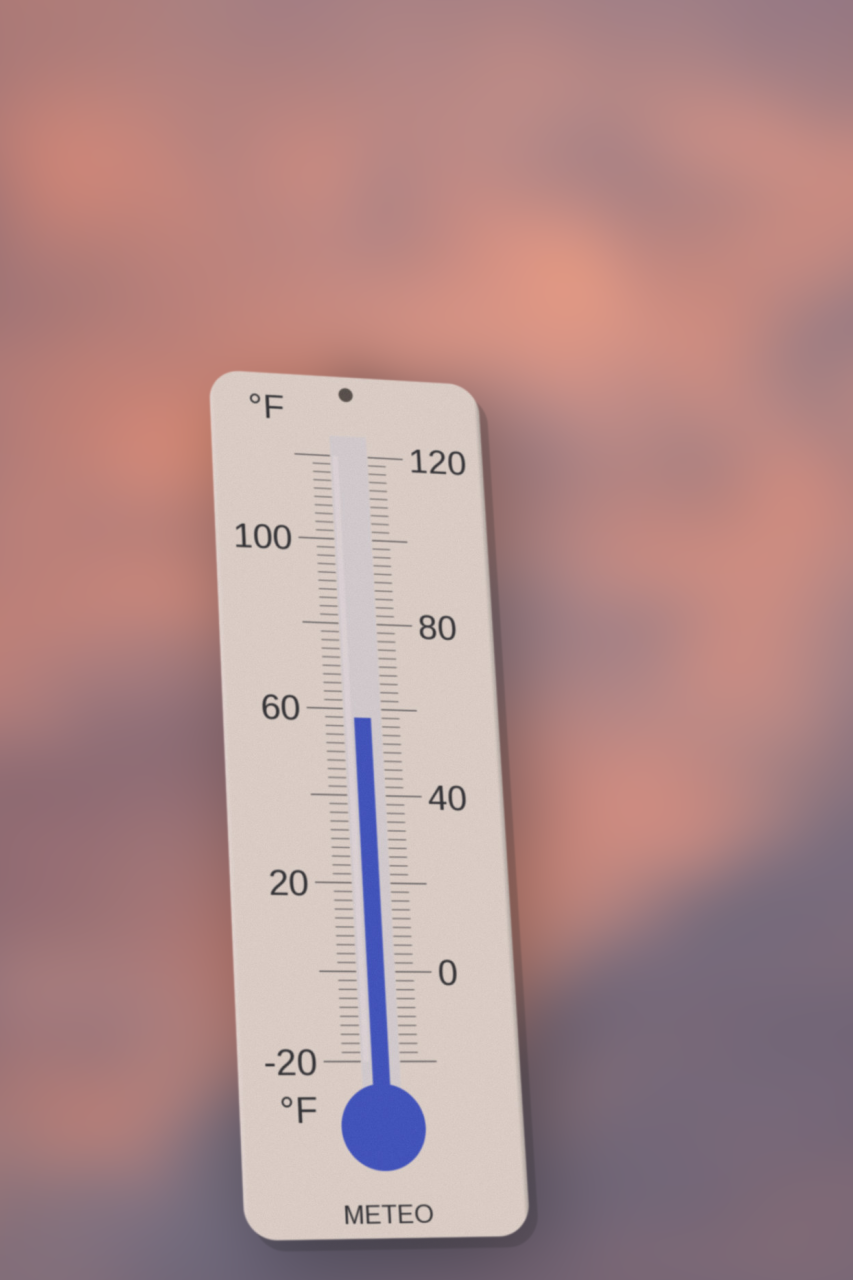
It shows 58; °F
